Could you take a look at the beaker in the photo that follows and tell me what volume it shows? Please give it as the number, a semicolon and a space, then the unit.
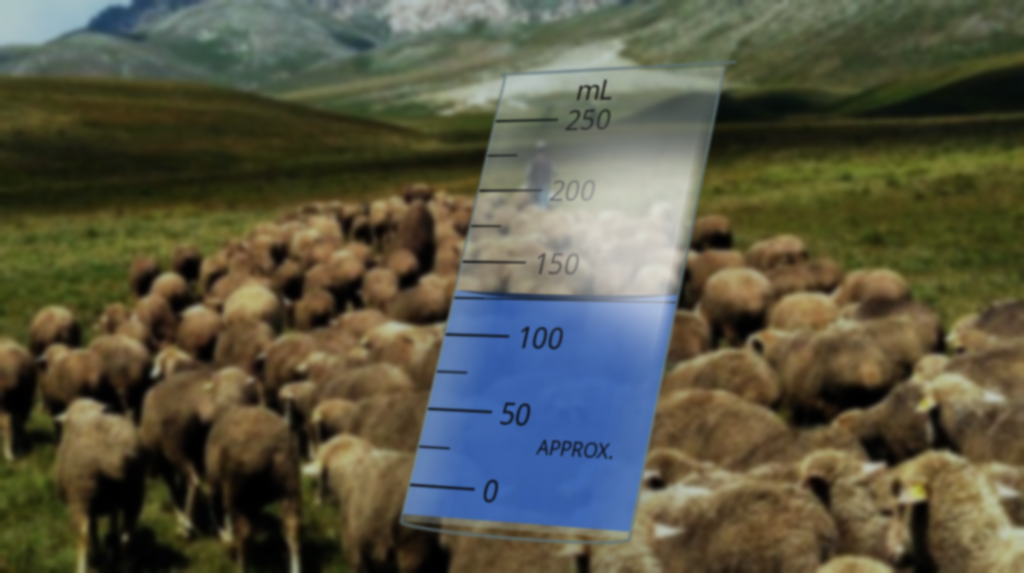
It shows 125; mL
